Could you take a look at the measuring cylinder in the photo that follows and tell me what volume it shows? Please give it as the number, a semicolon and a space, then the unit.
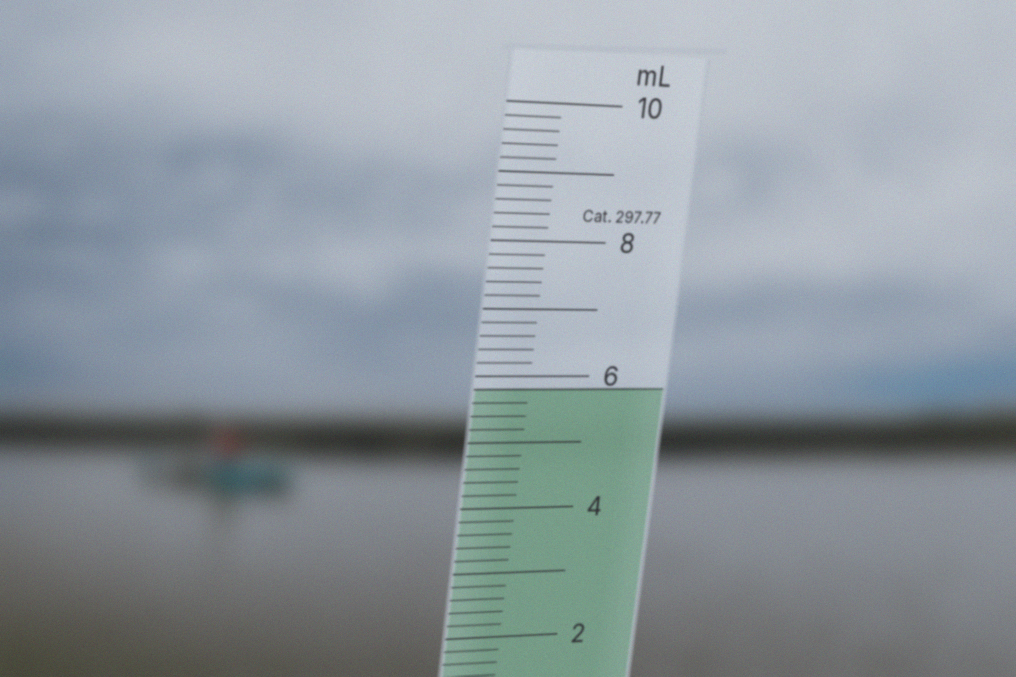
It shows 5.8; mL
